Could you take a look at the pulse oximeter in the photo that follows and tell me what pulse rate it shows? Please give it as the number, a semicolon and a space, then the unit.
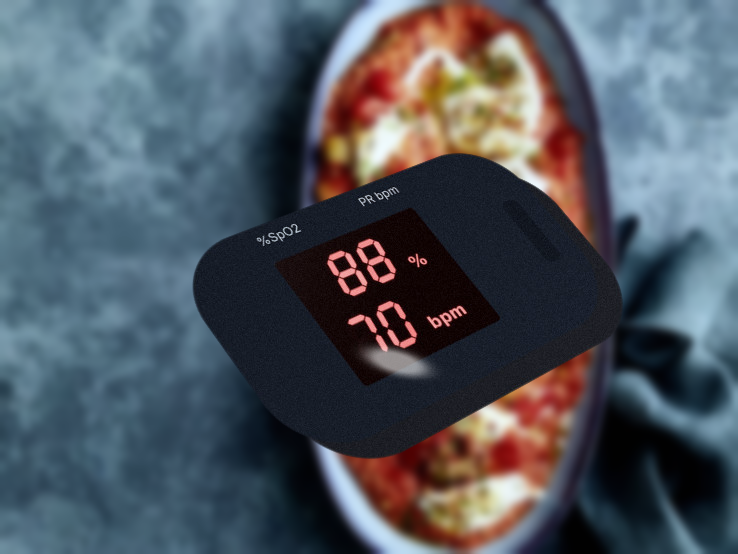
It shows 70; bpm
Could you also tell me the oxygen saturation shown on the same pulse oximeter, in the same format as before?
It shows 88; %
